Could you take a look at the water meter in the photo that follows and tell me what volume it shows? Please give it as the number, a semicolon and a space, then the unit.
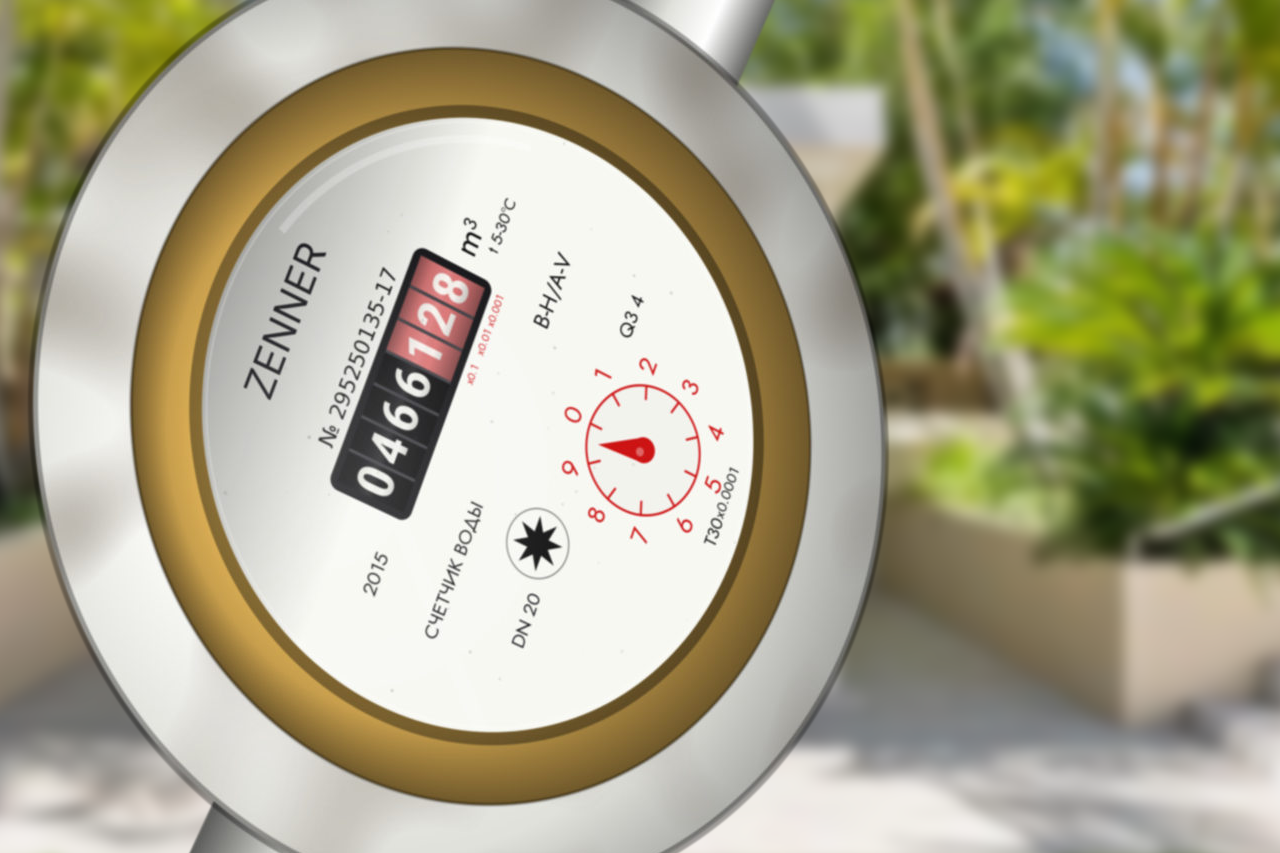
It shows 466.1279; m³
